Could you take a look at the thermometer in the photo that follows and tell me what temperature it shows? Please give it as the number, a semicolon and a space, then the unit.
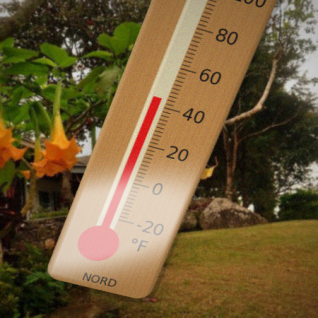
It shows 44; °F
